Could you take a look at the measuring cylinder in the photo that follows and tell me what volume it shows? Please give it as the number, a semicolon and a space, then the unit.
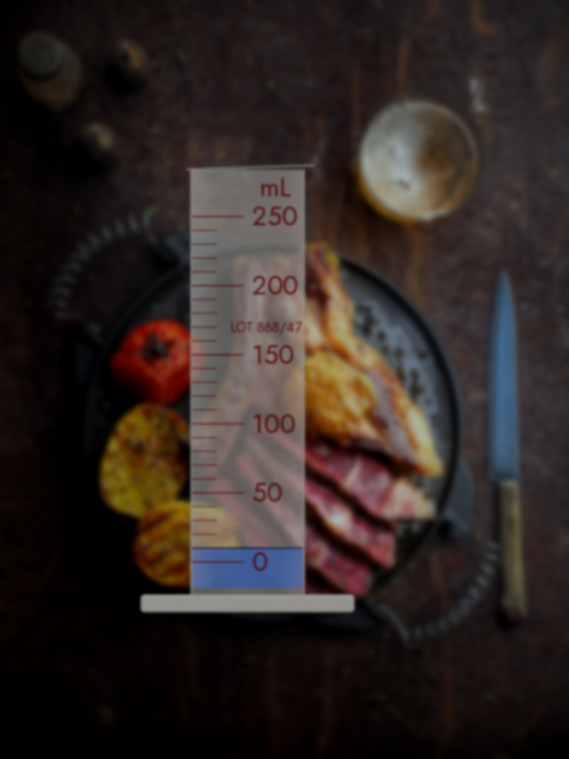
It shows 10; mL
